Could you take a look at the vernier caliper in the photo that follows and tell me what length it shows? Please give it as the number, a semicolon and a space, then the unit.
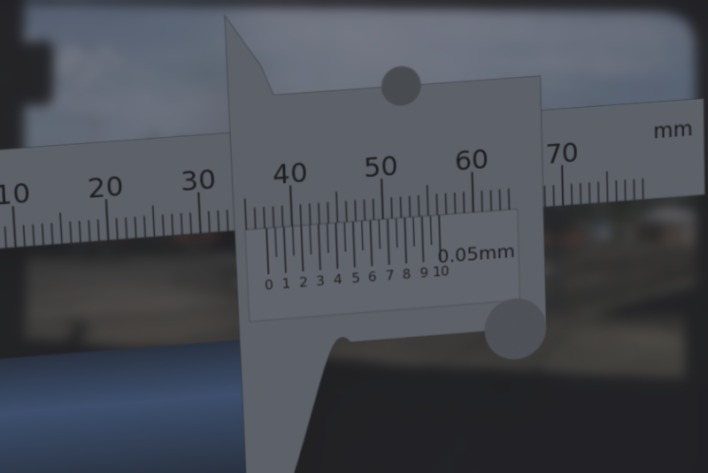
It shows 37.2; mm
